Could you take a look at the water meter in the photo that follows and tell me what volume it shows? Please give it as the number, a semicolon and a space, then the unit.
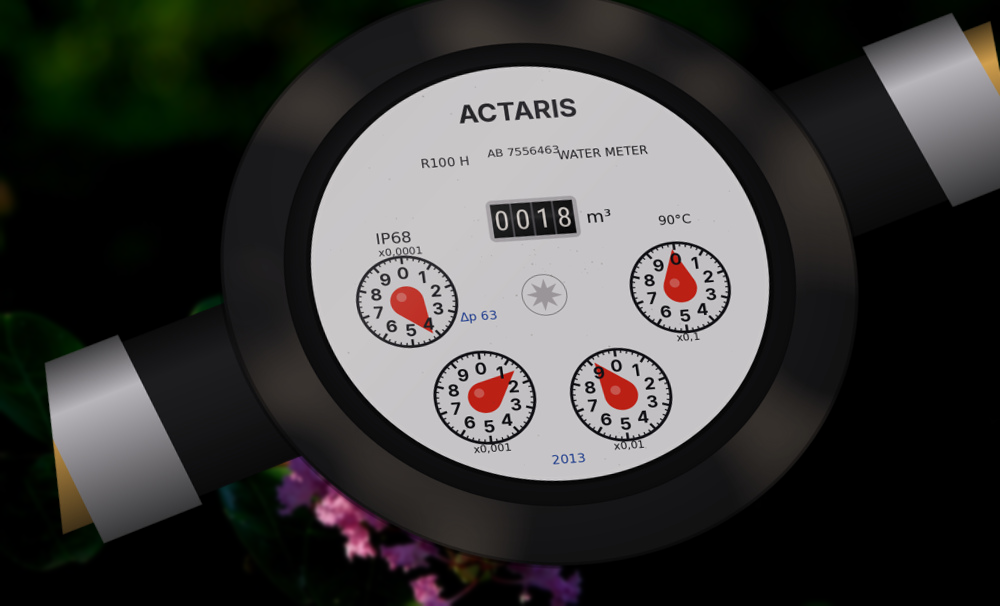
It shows 17.9914; m³
